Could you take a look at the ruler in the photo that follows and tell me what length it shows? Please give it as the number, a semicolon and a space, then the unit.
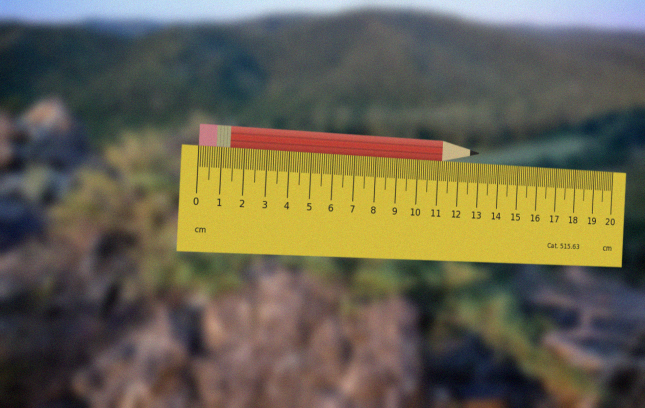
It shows 13; cm
